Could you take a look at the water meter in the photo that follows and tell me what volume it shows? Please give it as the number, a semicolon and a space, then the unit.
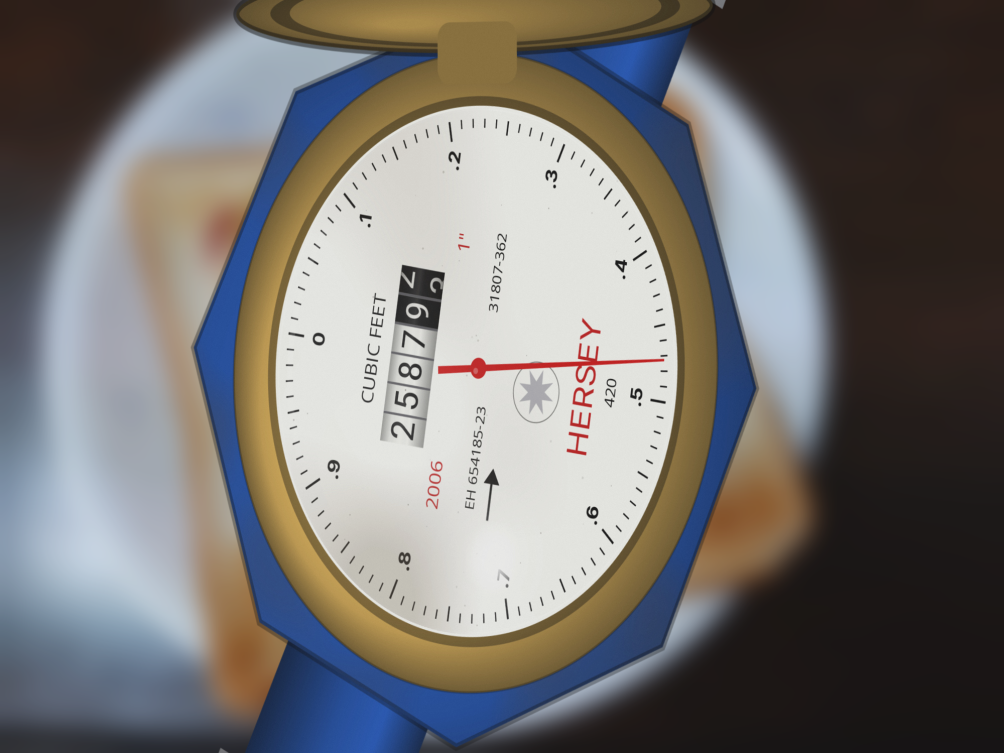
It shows 258792.47; ft³
